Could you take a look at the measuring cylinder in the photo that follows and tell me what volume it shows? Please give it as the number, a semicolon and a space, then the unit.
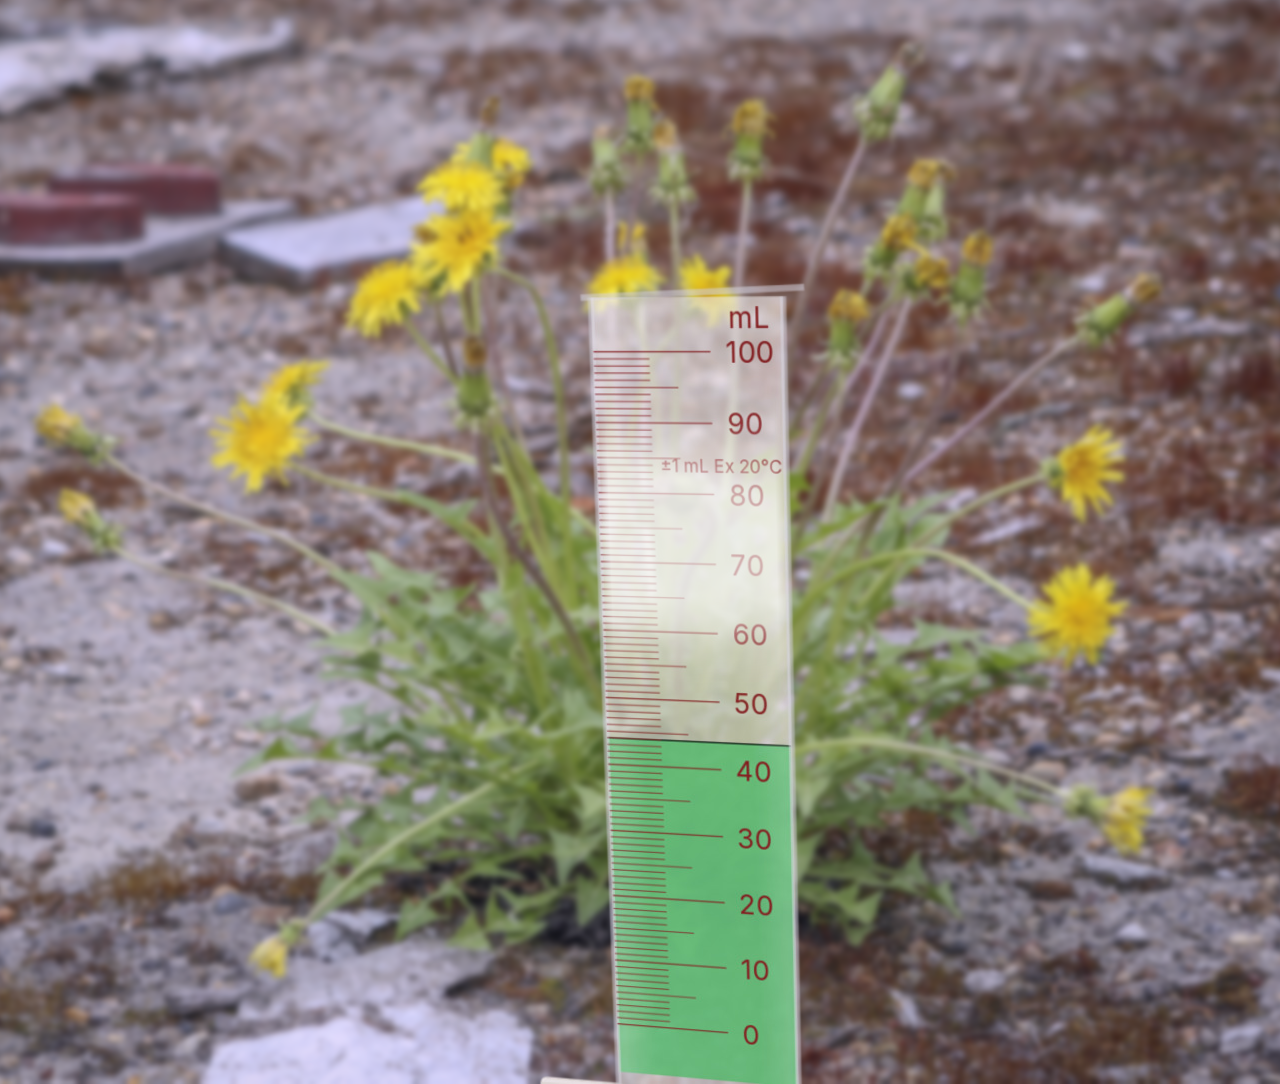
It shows 44; mL
